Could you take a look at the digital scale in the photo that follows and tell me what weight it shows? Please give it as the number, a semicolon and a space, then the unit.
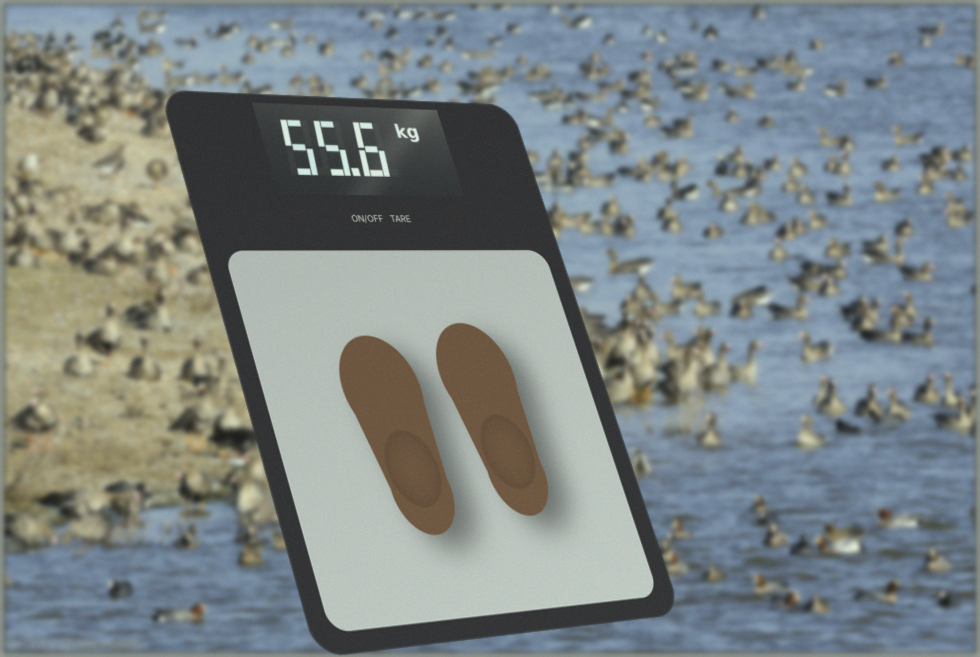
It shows 55.6; kg
